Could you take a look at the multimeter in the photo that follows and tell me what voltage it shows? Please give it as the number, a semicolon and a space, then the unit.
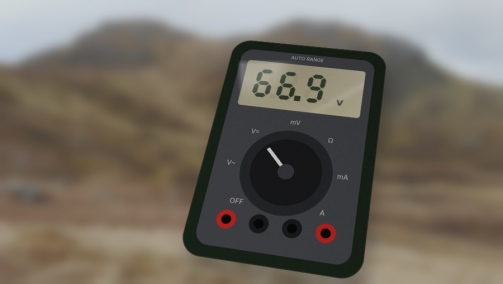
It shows 66.9; V
